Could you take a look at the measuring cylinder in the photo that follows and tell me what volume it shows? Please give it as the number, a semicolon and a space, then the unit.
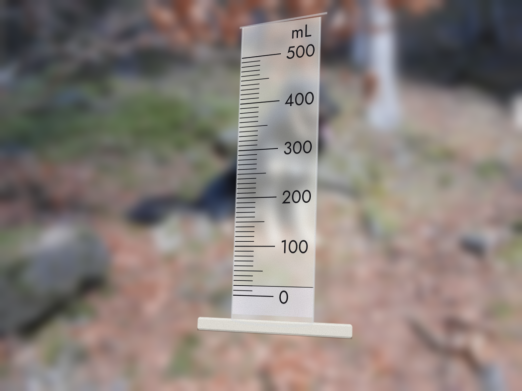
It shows 20; mL
